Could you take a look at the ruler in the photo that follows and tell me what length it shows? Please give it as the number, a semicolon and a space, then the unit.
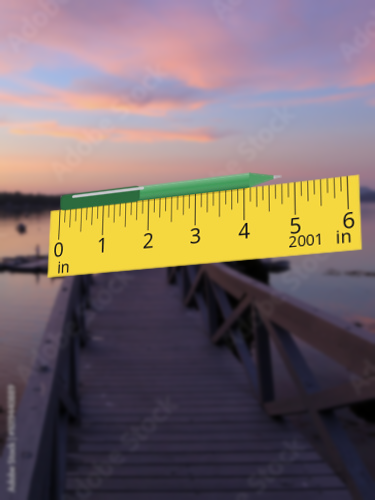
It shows 4.75; in
